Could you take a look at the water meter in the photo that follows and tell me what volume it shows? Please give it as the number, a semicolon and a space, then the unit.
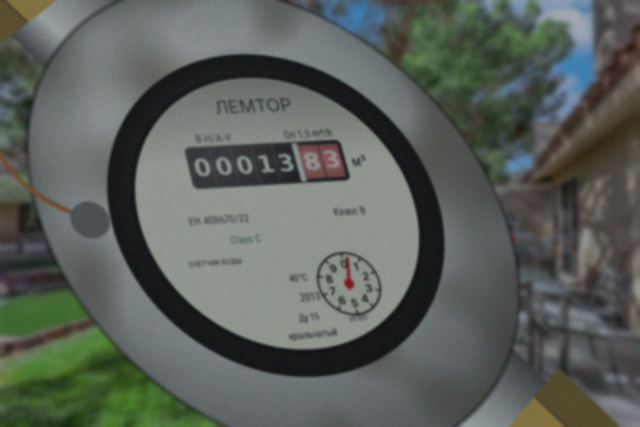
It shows 13.830; m³
